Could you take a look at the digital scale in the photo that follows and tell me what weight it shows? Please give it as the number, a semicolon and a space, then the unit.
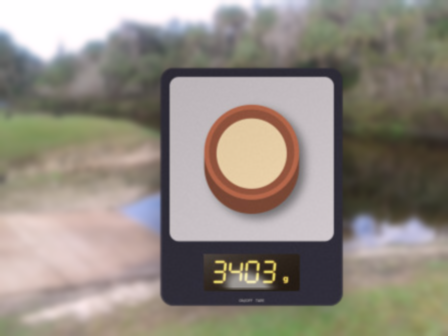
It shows 3403; g
